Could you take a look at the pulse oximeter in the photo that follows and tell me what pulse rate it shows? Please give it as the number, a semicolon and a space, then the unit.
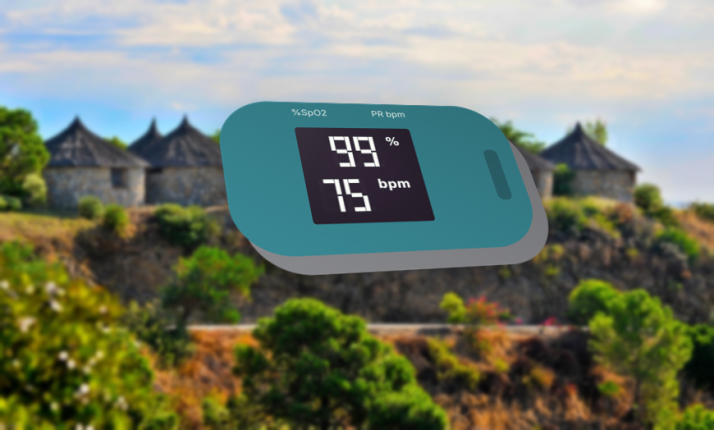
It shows 75; bpm
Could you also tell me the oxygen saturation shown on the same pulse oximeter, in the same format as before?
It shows 99; %
